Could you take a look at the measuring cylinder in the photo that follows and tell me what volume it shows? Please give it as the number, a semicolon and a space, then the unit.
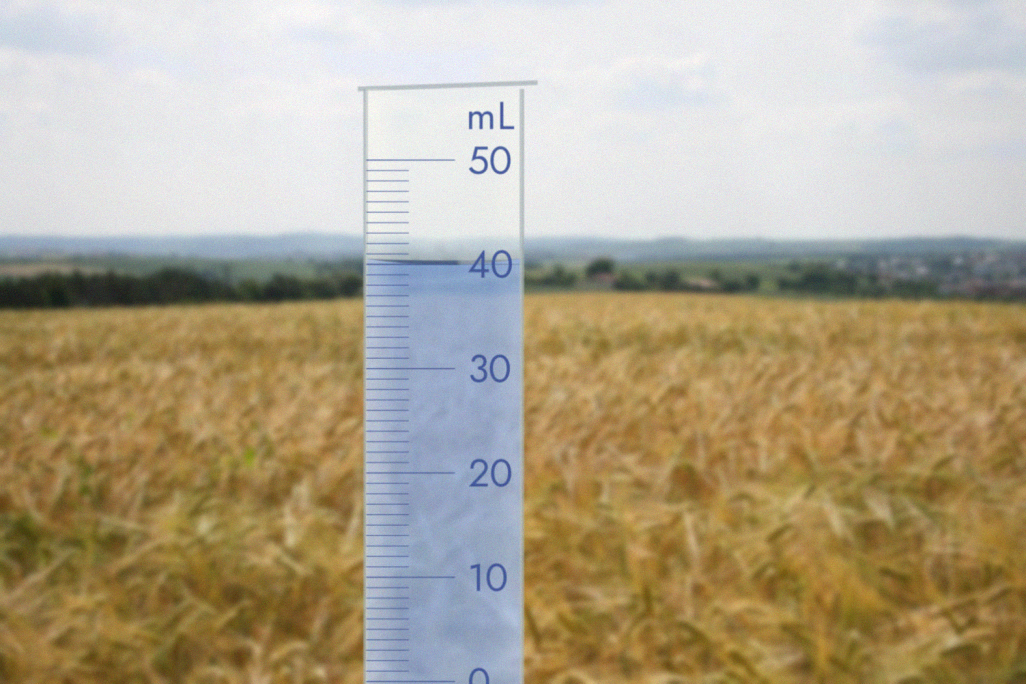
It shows 40; mL
